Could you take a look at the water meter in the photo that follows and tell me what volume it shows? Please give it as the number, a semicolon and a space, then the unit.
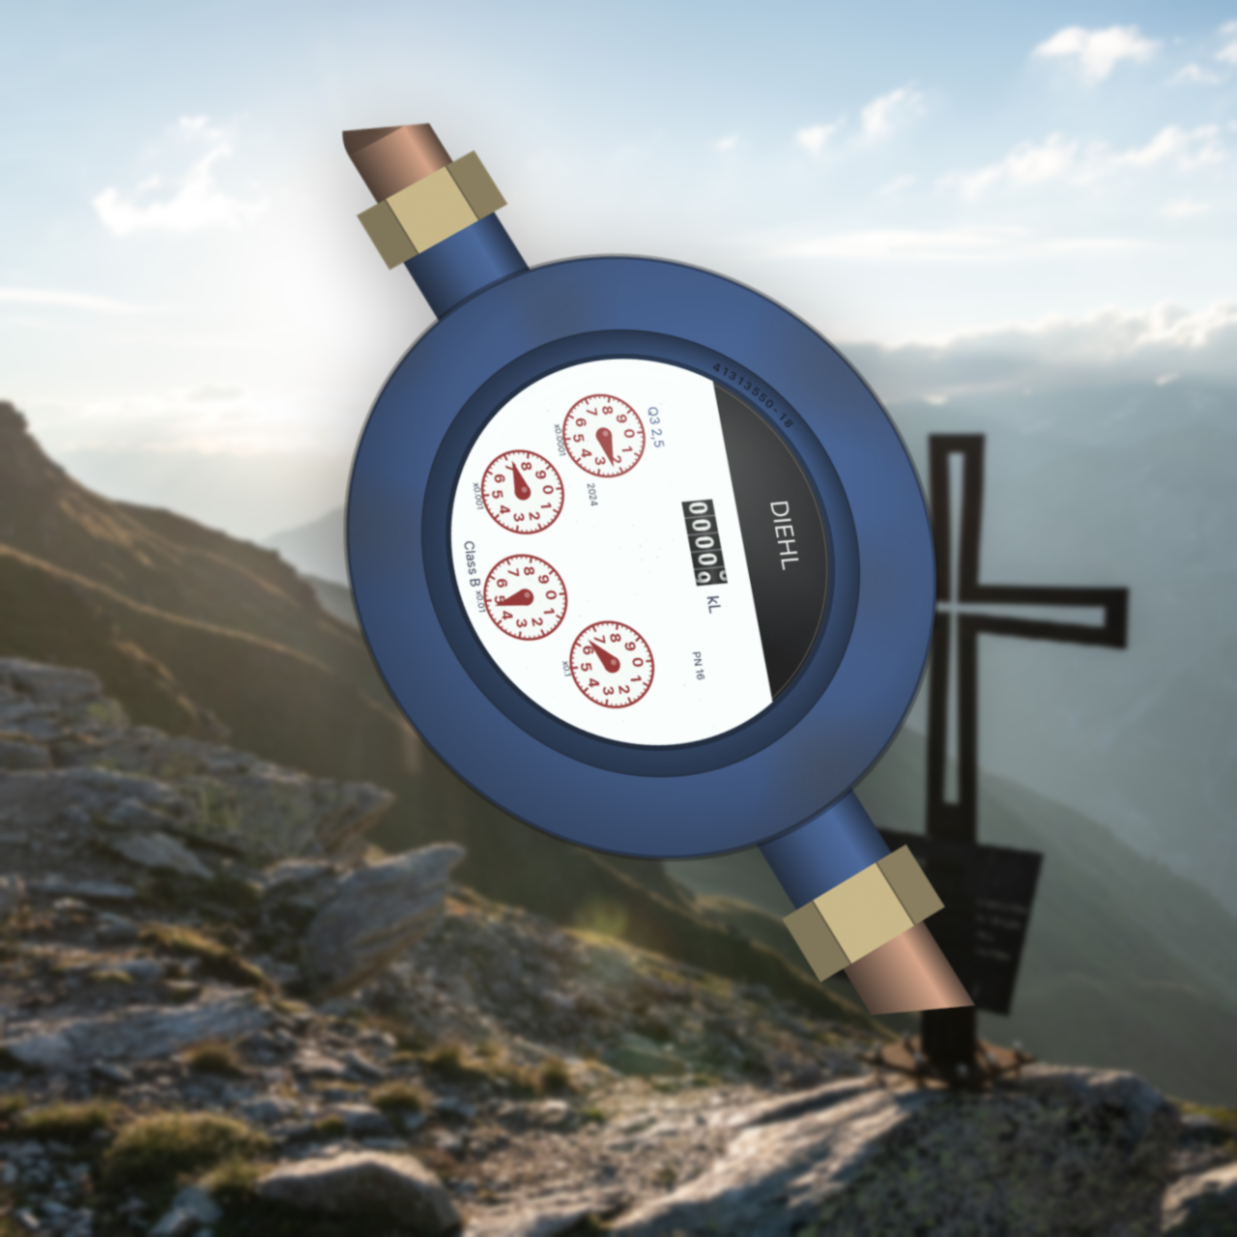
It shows 8.6472; kL
